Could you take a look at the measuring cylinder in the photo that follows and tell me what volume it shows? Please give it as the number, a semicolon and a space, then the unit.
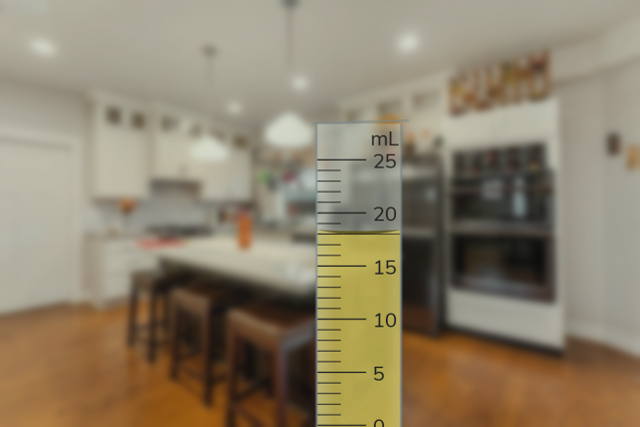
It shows 18; mL
